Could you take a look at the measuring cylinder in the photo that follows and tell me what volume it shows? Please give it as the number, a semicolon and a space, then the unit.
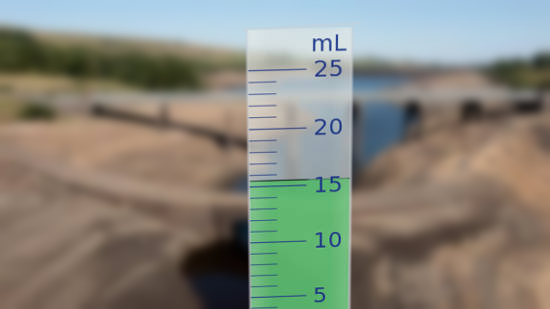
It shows 15.5; mL
